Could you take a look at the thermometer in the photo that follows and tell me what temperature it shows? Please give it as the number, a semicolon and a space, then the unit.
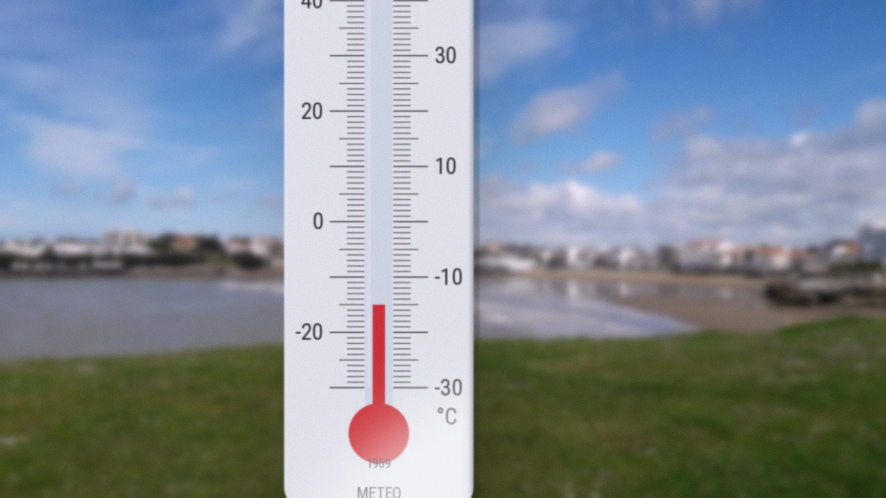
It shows -15; °C
